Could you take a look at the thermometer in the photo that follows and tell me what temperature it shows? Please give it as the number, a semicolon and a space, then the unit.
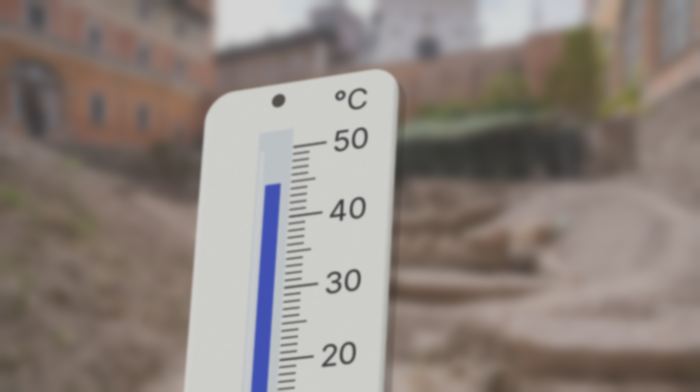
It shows 45; °C
